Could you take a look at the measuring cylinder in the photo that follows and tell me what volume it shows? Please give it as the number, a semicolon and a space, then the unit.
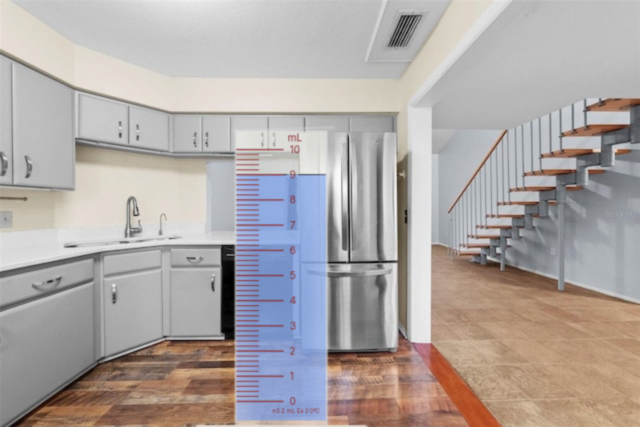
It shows 9; mL
